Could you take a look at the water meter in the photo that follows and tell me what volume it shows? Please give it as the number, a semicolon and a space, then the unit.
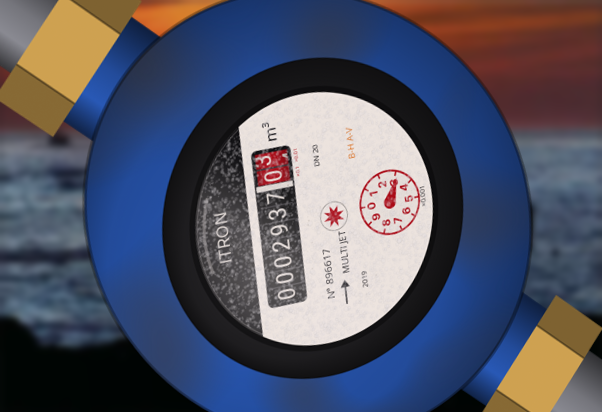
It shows 2937.033; m³
